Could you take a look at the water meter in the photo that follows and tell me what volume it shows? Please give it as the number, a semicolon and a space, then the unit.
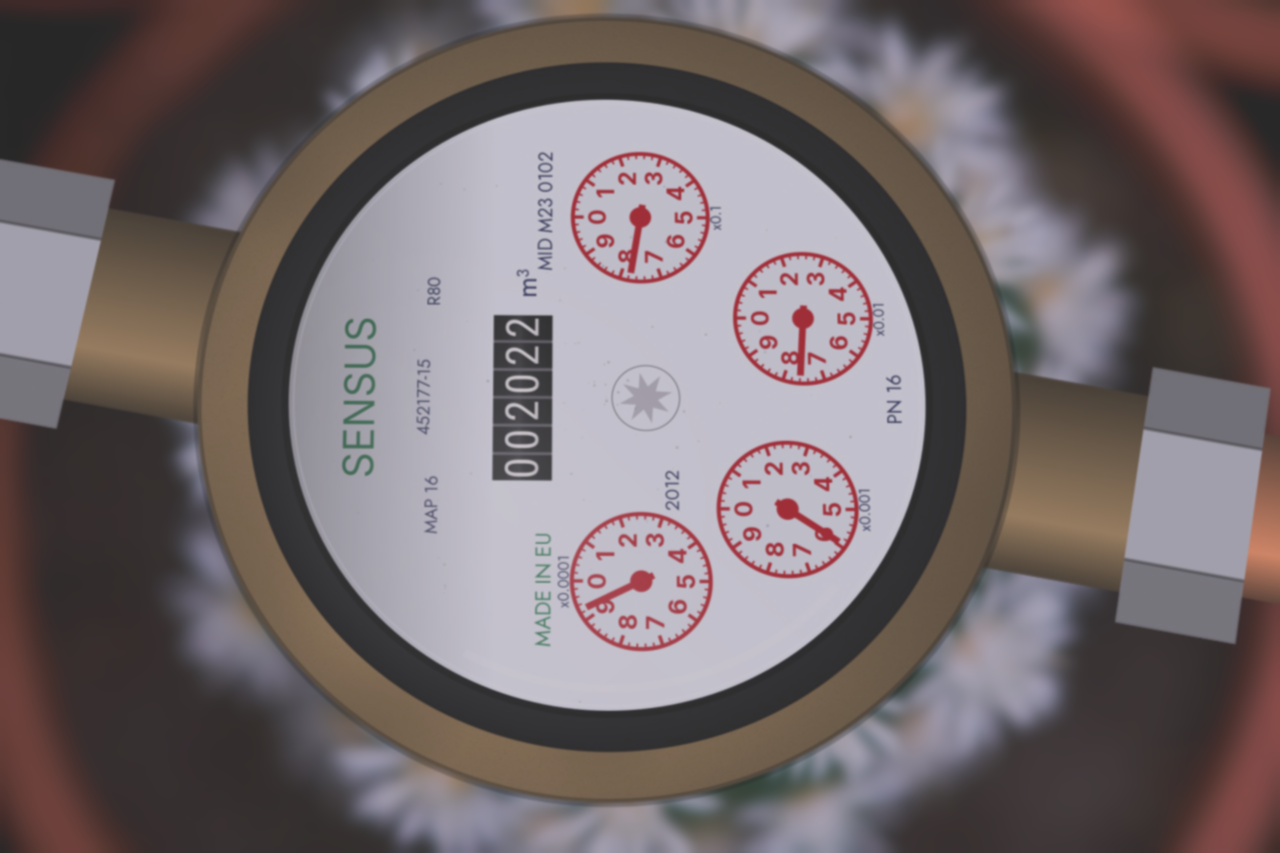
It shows 2022.7759; m³
